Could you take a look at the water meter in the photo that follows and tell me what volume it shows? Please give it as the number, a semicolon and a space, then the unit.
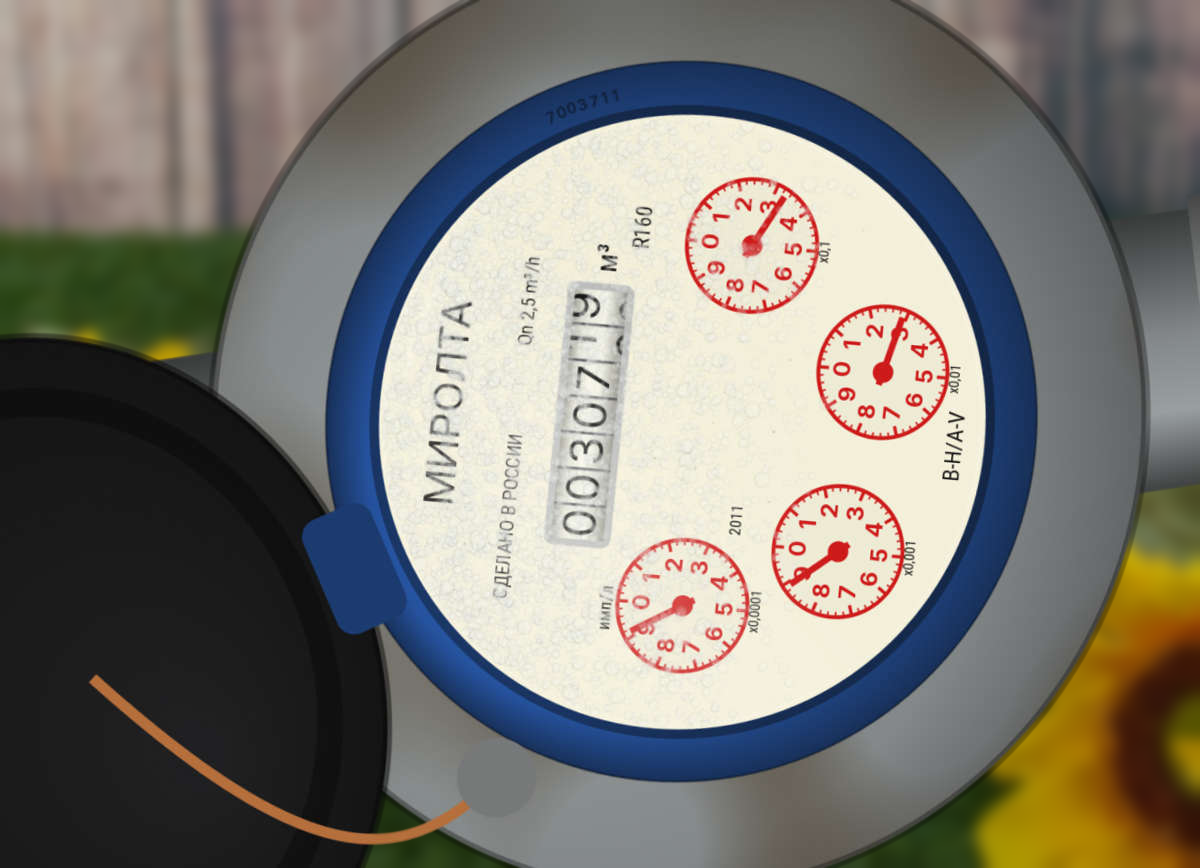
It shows 30719.3289; m³
